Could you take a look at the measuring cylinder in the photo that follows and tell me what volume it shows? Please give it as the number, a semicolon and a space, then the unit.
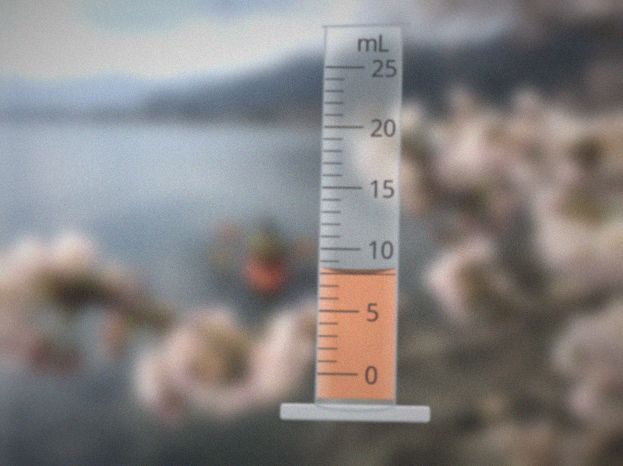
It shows 8; mL
